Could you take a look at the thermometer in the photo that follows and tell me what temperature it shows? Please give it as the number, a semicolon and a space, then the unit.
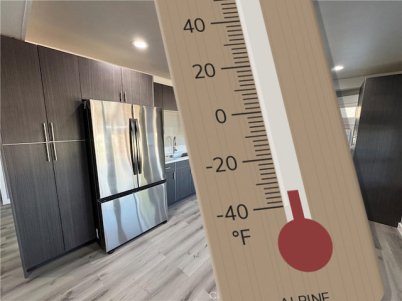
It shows -34; °F
